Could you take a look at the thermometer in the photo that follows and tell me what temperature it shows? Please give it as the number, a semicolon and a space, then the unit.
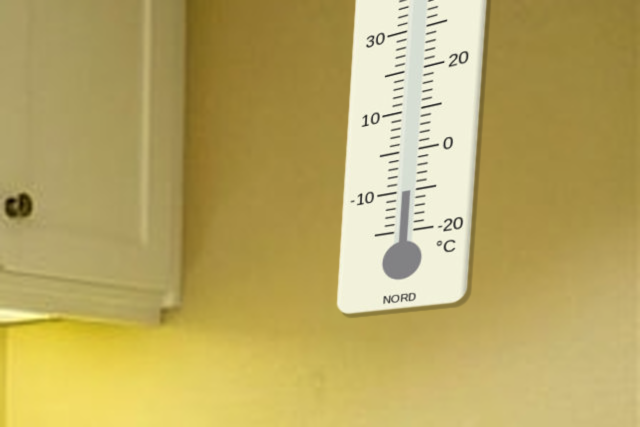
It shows -10; °C
